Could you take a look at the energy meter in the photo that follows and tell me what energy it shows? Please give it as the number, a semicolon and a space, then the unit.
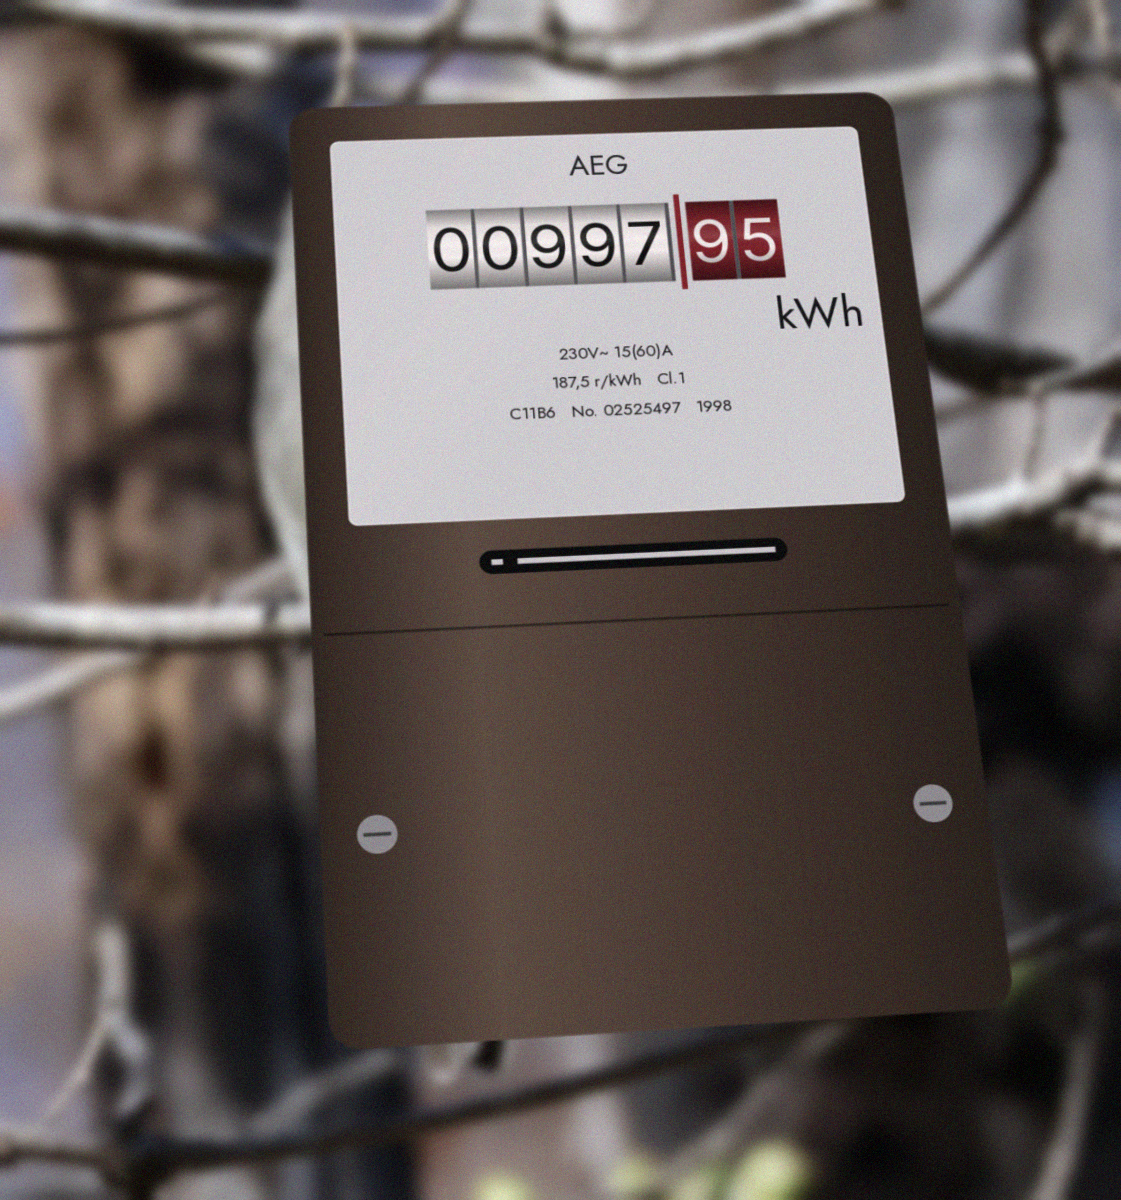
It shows 997.95; kWh
